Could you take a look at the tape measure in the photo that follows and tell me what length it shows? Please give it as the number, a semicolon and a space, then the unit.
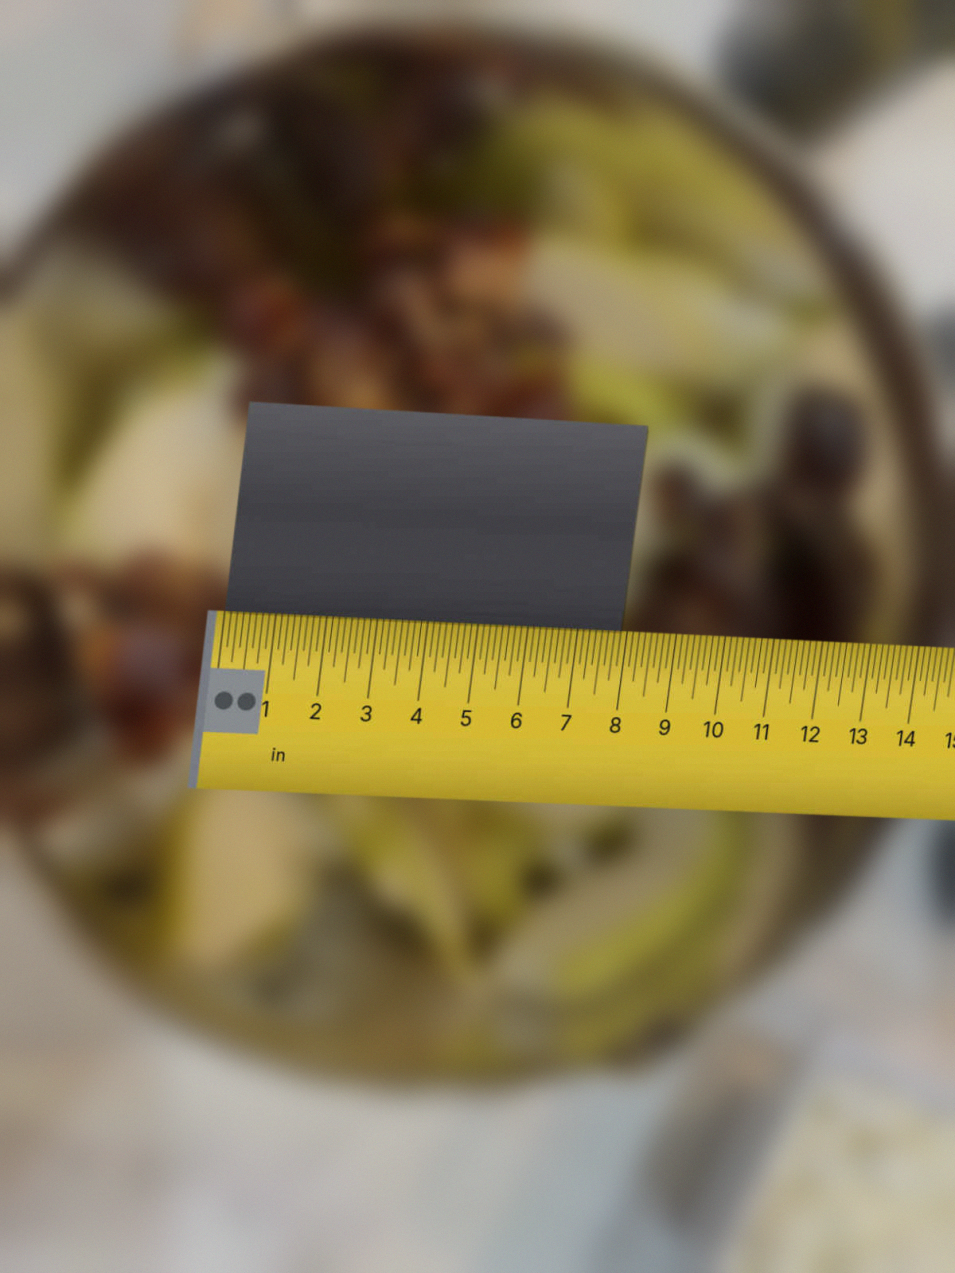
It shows 7.875; in
